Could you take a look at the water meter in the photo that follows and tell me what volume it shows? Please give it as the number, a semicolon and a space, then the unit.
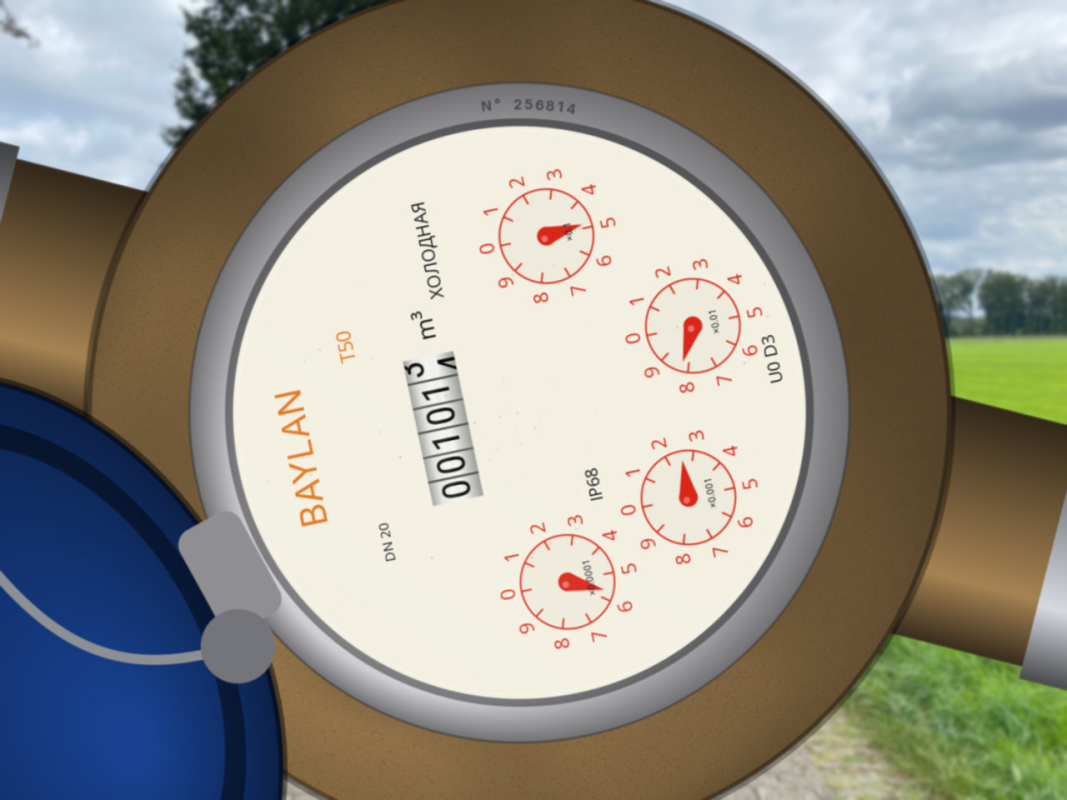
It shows 1013.4825; m³
